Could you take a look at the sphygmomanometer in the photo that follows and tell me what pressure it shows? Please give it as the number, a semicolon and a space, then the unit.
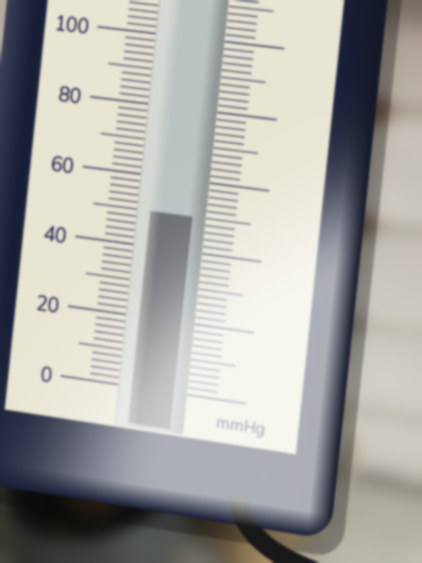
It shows 50; mmHg
